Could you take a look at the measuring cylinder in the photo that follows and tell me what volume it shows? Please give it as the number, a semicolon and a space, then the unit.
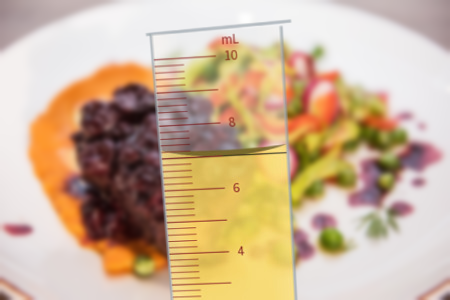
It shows 7; mL
